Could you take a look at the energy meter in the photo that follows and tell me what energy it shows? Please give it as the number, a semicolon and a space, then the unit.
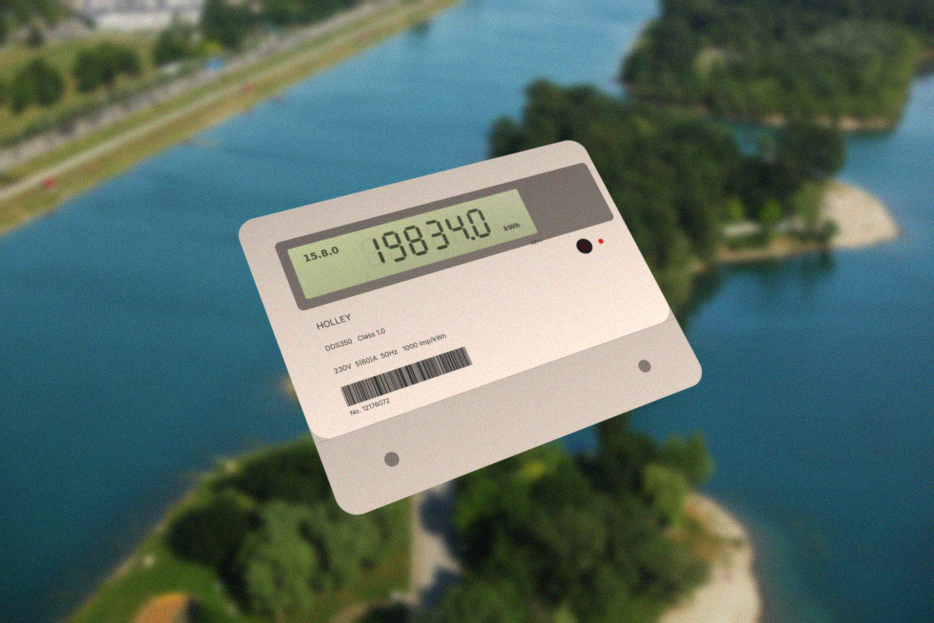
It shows 19834.0; kWh
